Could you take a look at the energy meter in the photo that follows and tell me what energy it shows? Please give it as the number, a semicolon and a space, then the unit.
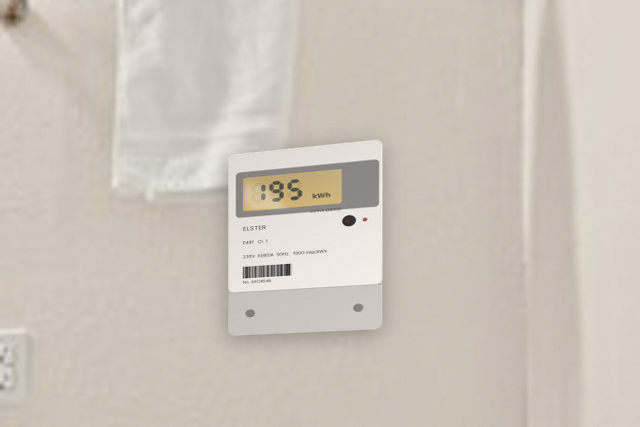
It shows 195; kWh
